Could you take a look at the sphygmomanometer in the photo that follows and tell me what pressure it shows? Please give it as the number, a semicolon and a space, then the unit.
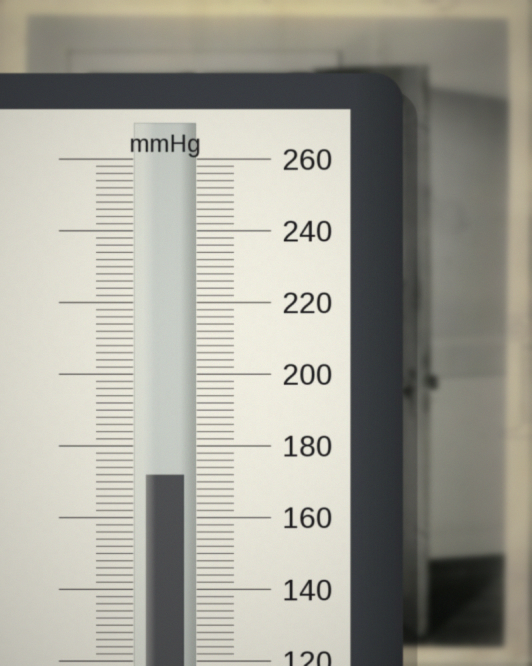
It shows 172; mmHg
